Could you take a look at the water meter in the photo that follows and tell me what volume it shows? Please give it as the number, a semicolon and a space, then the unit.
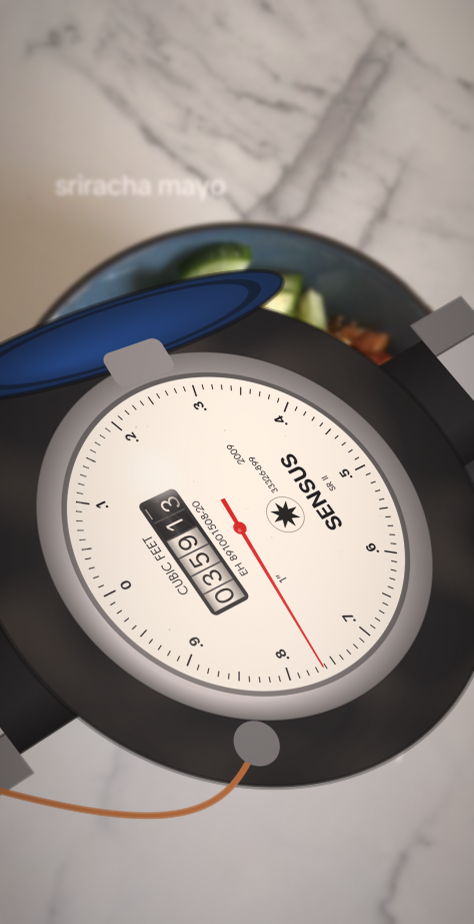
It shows 35912.76; ft³
